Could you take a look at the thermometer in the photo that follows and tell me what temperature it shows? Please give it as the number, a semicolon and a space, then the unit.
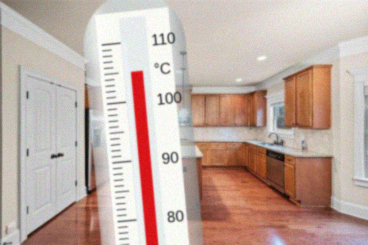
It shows 105; °C
